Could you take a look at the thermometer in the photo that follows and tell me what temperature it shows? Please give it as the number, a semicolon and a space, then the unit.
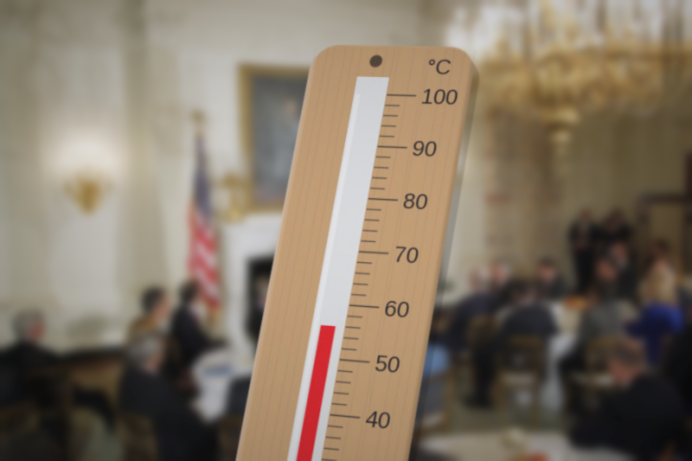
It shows 56; °C
